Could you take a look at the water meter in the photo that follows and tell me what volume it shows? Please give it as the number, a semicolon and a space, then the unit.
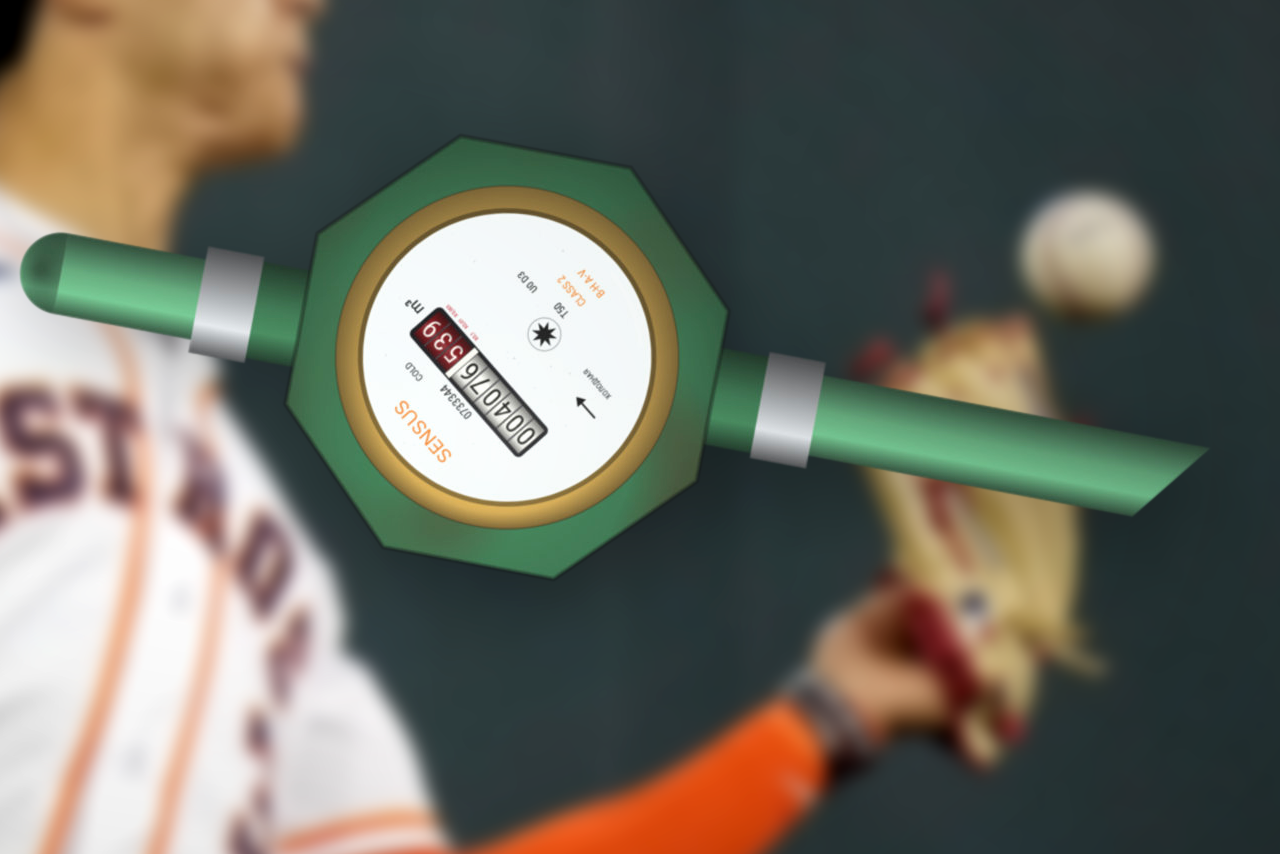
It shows 4076.539; m³
